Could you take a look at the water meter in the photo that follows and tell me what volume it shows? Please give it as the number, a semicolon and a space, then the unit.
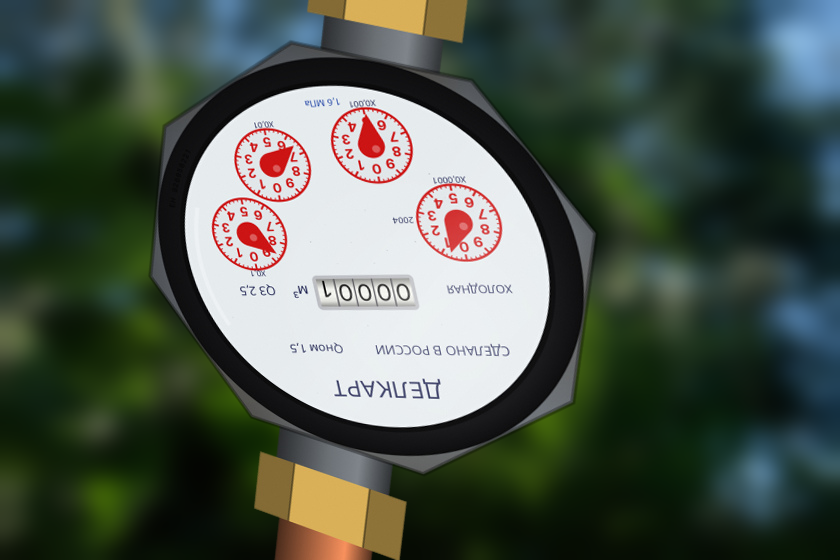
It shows 0.8650; m³
